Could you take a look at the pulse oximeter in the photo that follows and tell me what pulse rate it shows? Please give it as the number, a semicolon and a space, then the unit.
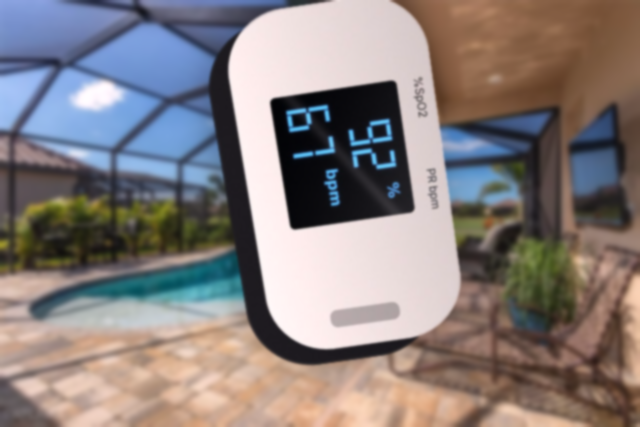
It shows 67; bpm
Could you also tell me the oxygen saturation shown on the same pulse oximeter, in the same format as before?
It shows 92; %
